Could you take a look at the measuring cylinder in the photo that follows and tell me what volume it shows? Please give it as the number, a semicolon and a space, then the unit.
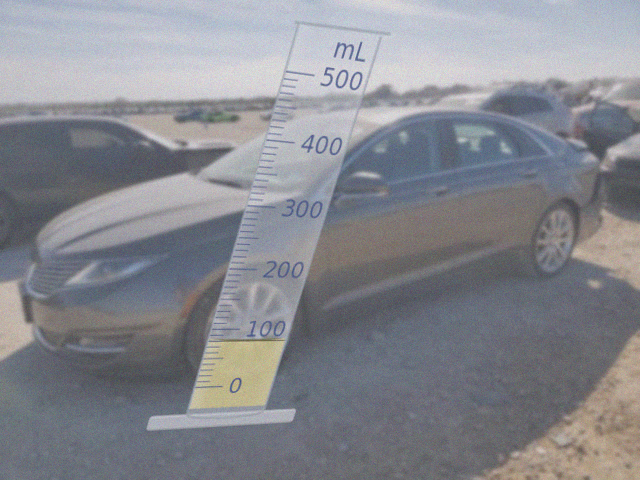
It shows 80; mL
